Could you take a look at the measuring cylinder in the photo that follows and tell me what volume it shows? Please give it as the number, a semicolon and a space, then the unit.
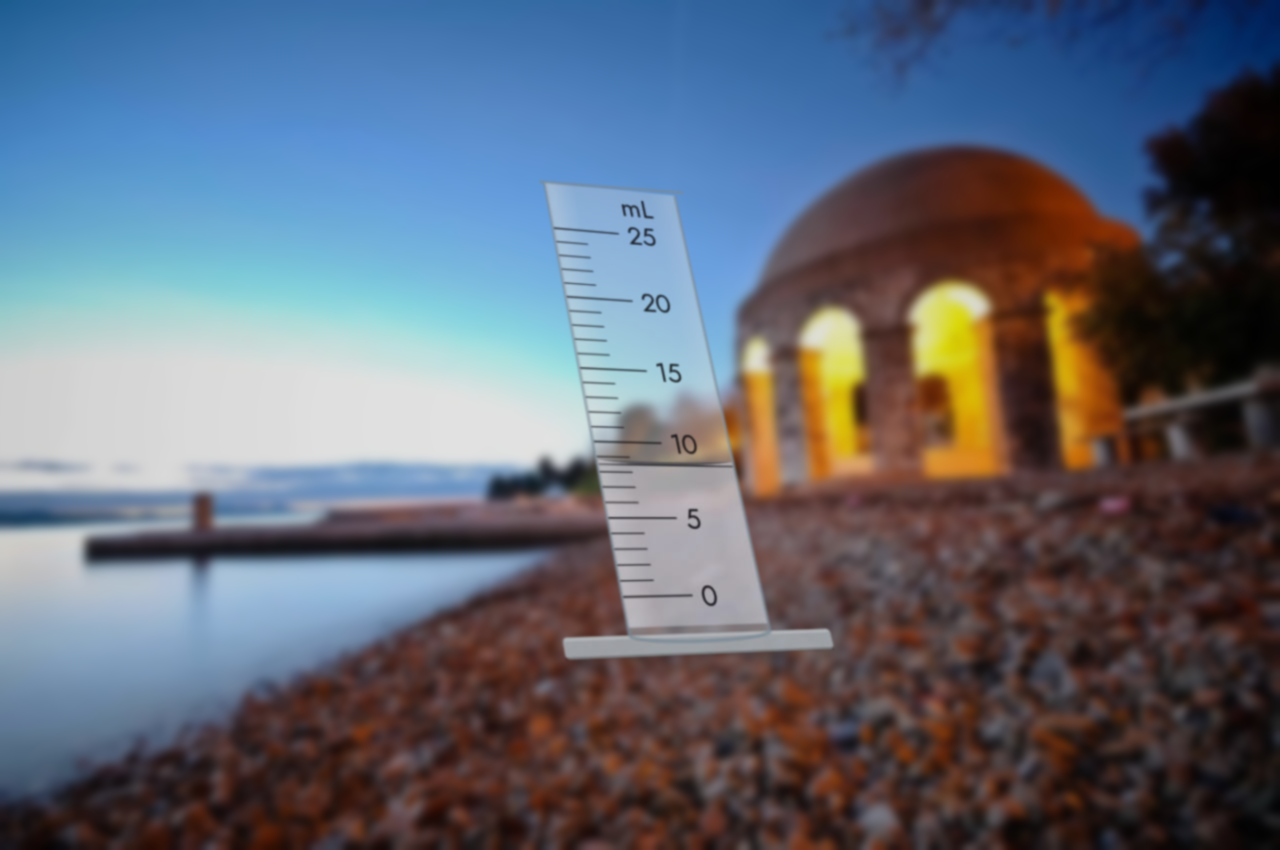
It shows 8.5; mL
